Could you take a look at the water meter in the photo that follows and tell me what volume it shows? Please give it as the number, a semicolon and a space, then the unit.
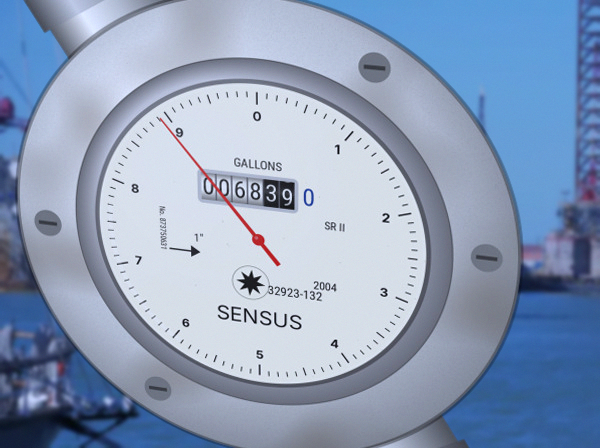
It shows 68388.9; gal
